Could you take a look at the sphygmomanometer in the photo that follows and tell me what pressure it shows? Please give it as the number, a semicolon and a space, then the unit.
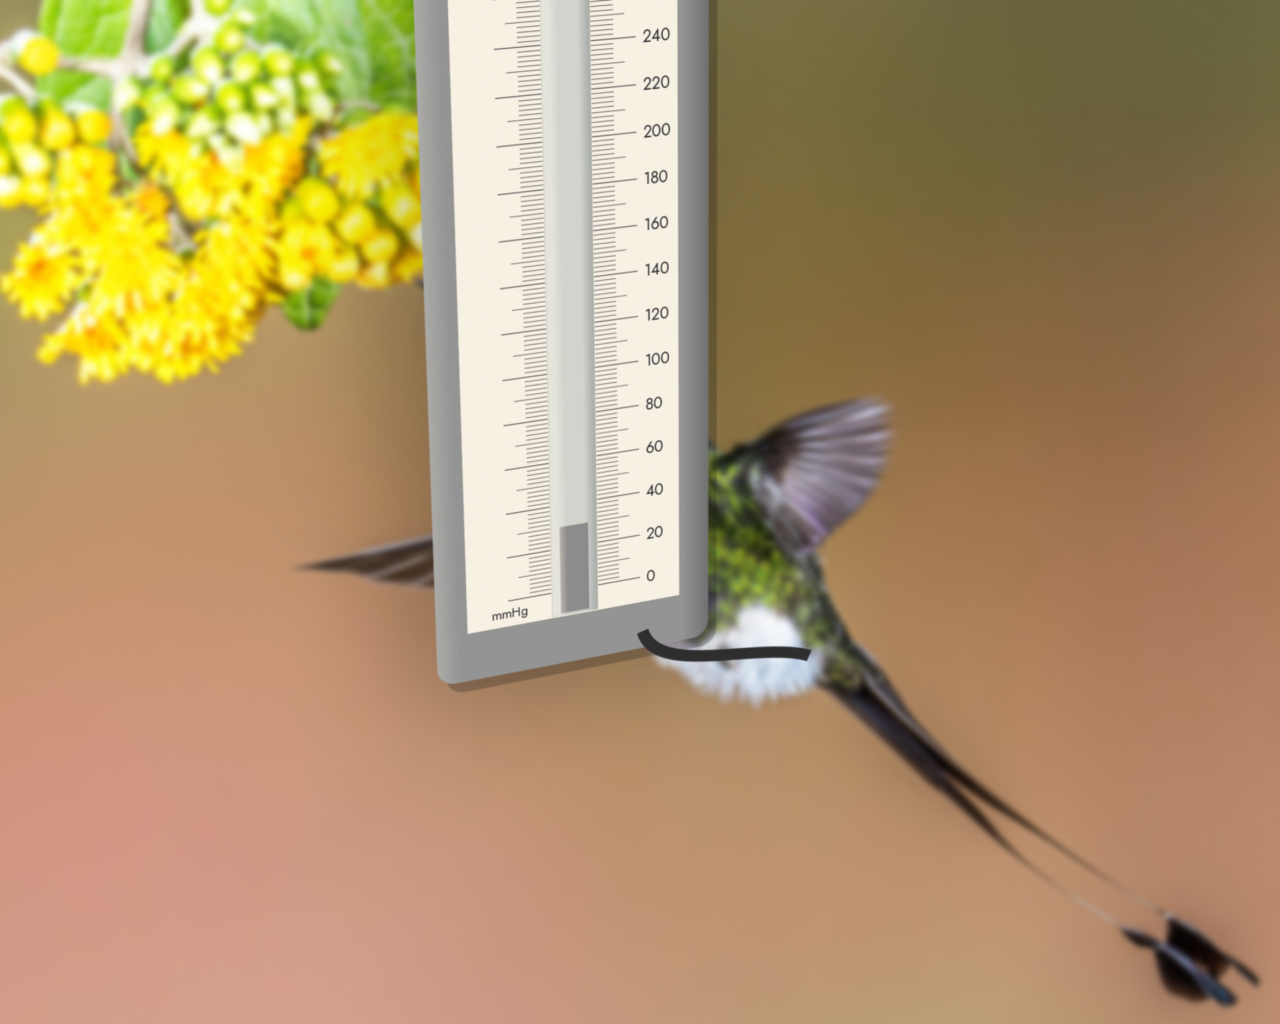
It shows 30; mmHg
